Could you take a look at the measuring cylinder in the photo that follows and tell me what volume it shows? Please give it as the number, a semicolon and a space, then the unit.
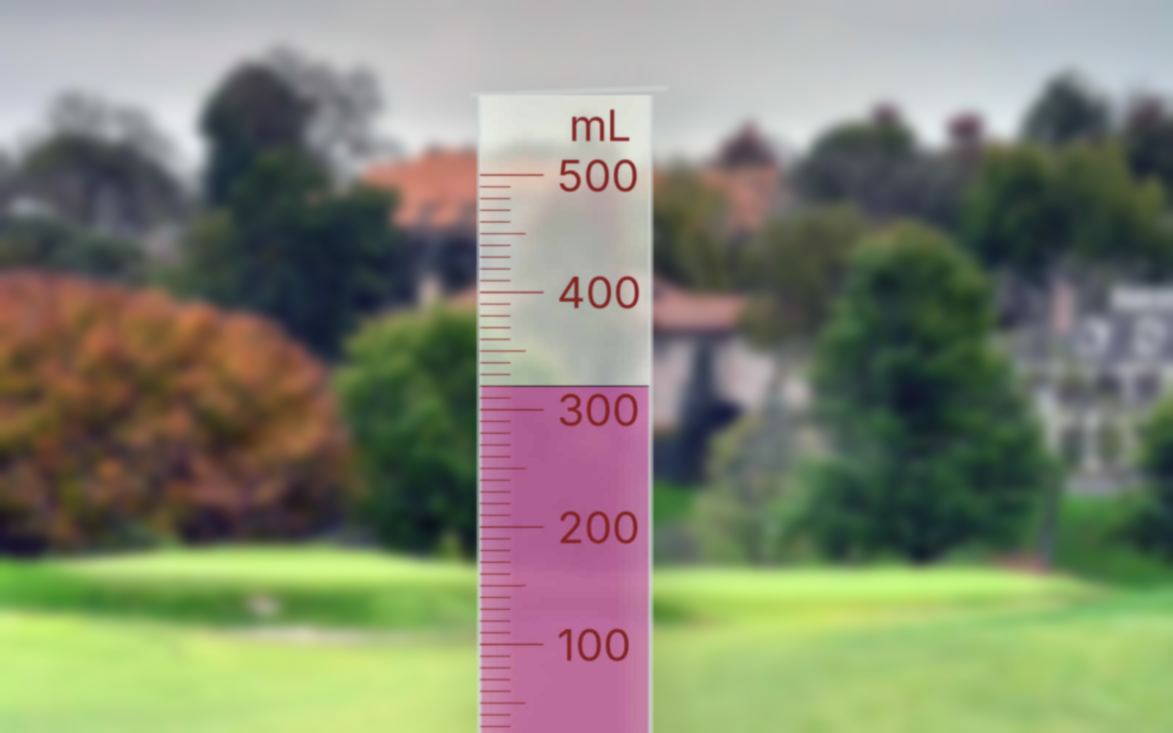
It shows 320; mL
